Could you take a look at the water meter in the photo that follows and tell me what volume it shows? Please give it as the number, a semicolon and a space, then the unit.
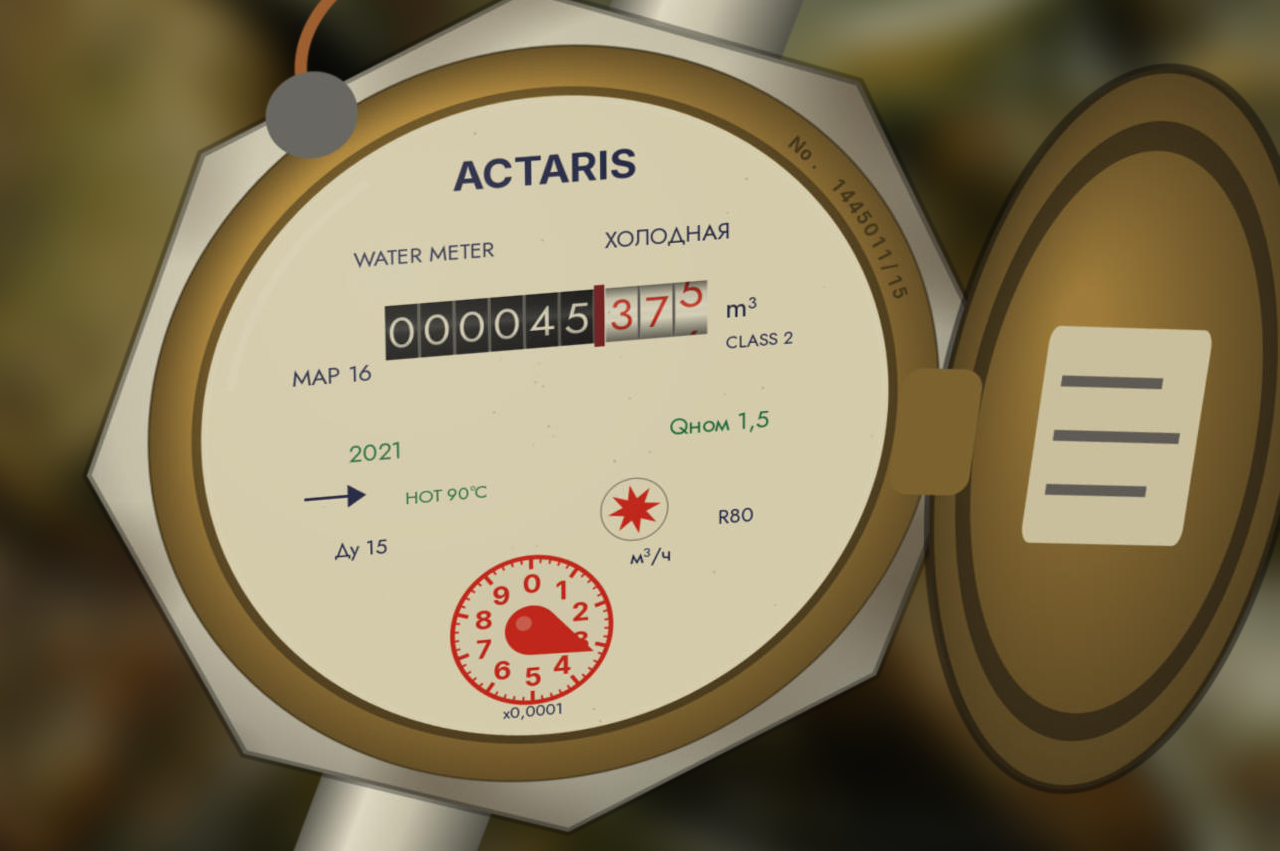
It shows 45.3753; m³
